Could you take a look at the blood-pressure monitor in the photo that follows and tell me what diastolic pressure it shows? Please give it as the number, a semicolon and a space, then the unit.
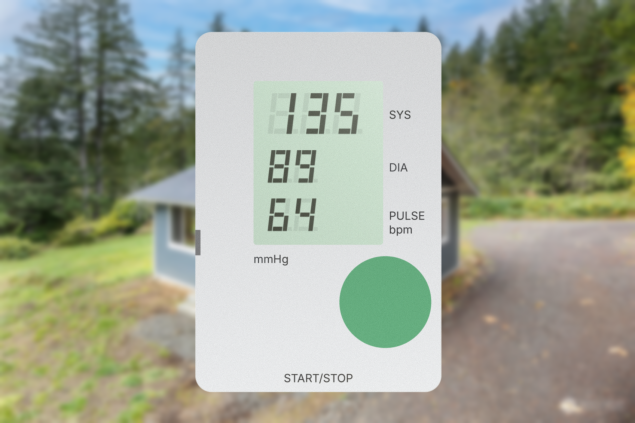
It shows 89; mmHg
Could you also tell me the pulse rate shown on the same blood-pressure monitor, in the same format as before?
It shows 64; bpm
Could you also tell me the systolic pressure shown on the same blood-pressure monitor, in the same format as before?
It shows 135; mmHg
